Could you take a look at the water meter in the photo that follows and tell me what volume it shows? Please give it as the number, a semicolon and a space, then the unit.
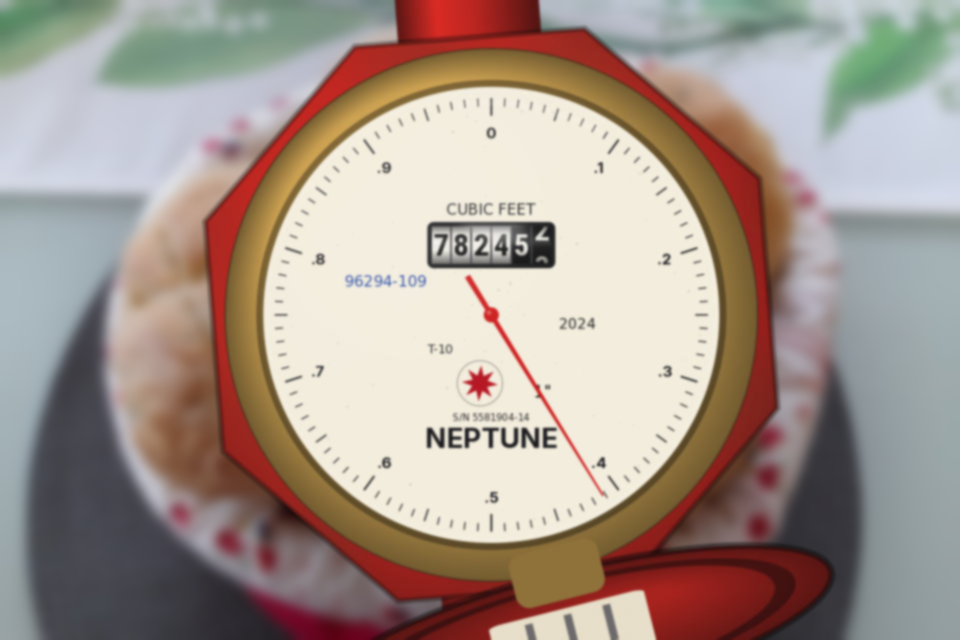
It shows 782452.41; ft³
